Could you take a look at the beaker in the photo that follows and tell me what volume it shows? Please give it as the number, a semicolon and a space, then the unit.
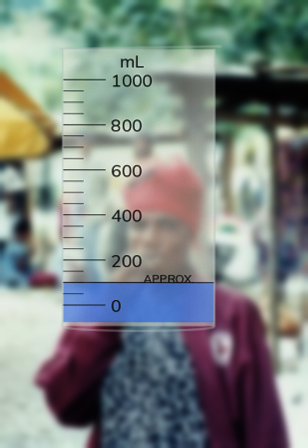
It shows 100; mL
